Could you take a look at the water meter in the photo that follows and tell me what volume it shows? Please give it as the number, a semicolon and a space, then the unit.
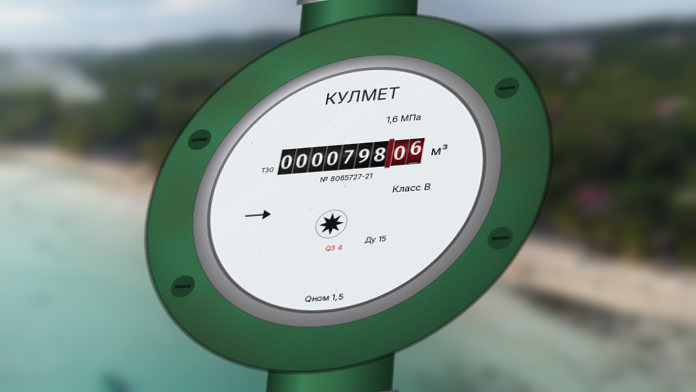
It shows 798.06; m³
